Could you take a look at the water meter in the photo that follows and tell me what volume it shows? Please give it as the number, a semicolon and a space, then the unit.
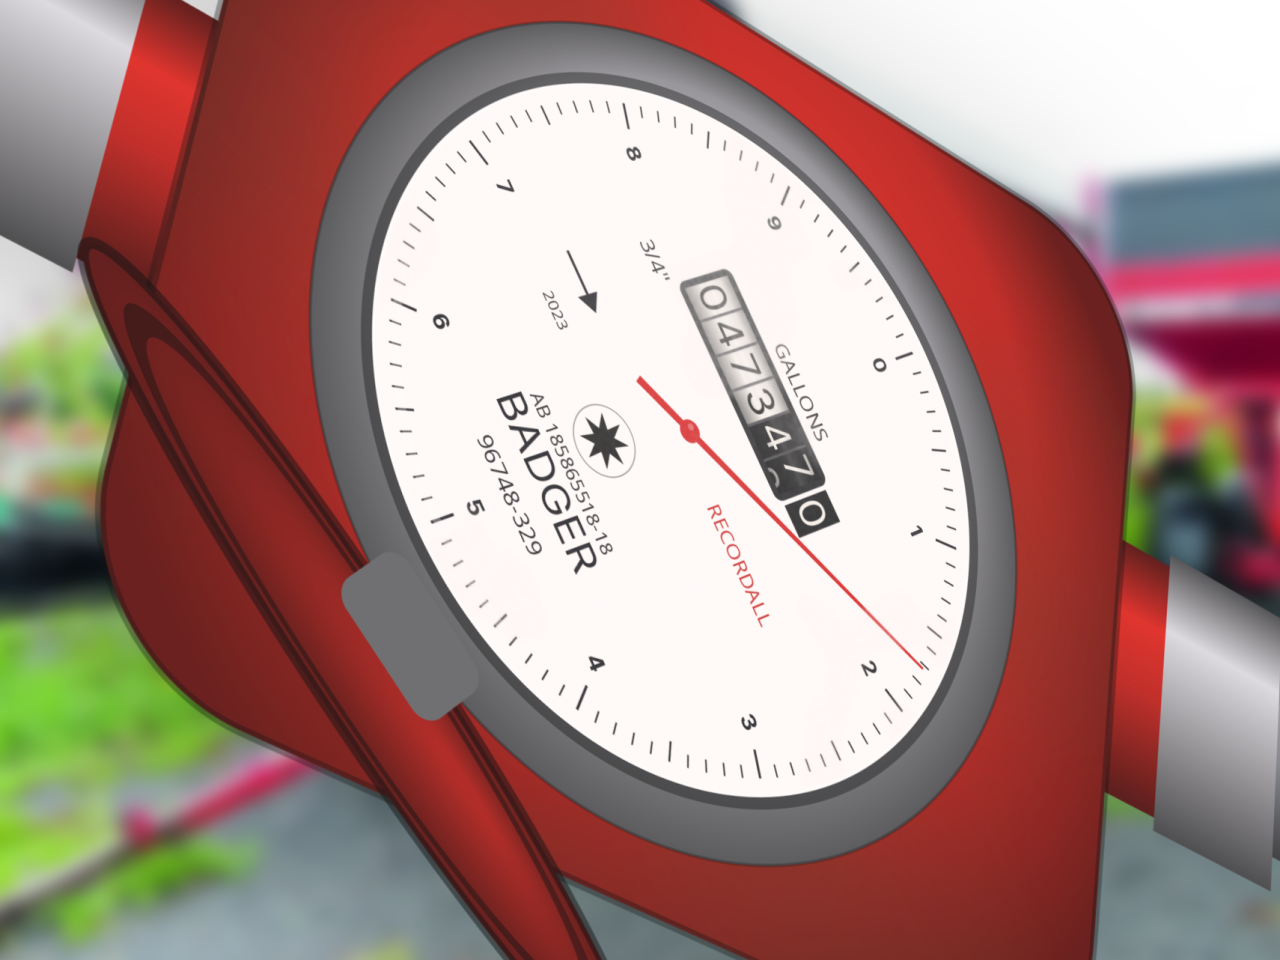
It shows 473471.7; gal
